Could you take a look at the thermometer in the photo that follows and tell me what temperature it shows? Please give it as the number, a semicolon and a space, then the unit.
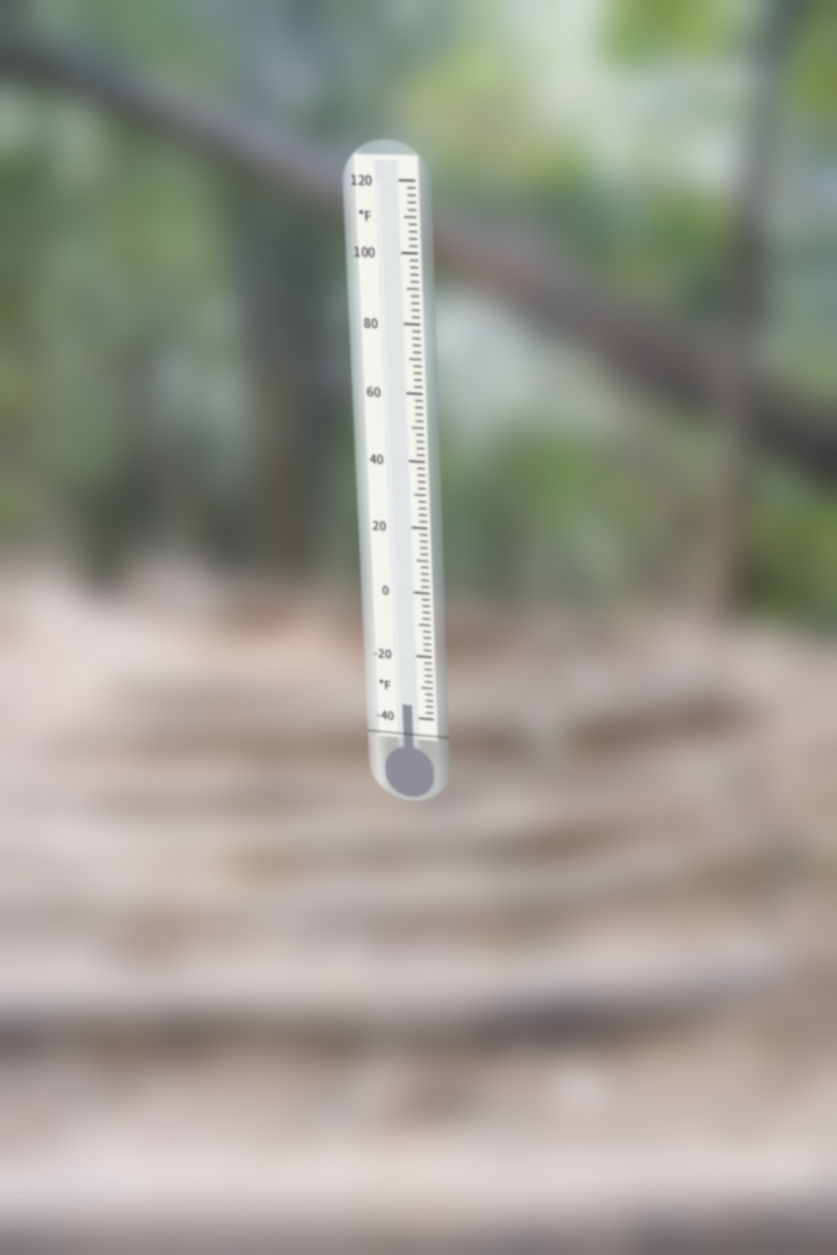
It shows -36; °F
